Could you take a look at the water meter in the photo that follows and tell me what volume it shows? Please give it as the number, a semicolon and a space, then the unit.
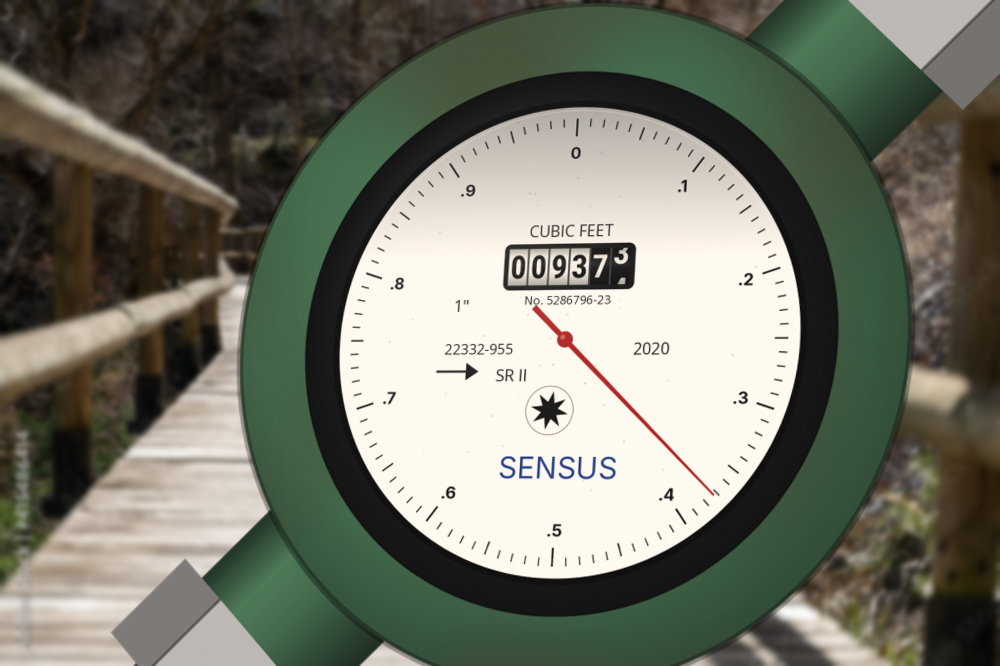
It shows 9373.37; ft³
